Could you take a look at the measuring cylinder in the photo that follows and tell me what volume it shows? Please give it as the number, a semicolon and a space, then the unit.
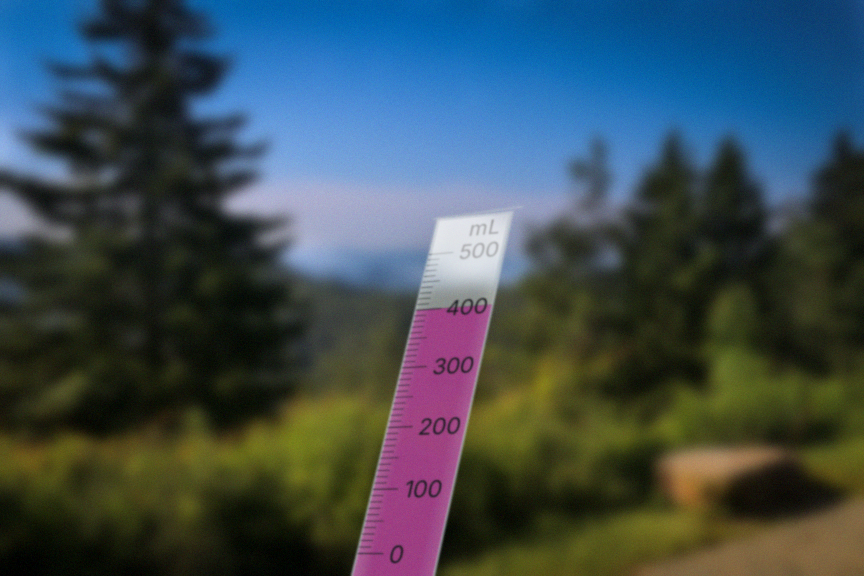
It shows 400; mL
